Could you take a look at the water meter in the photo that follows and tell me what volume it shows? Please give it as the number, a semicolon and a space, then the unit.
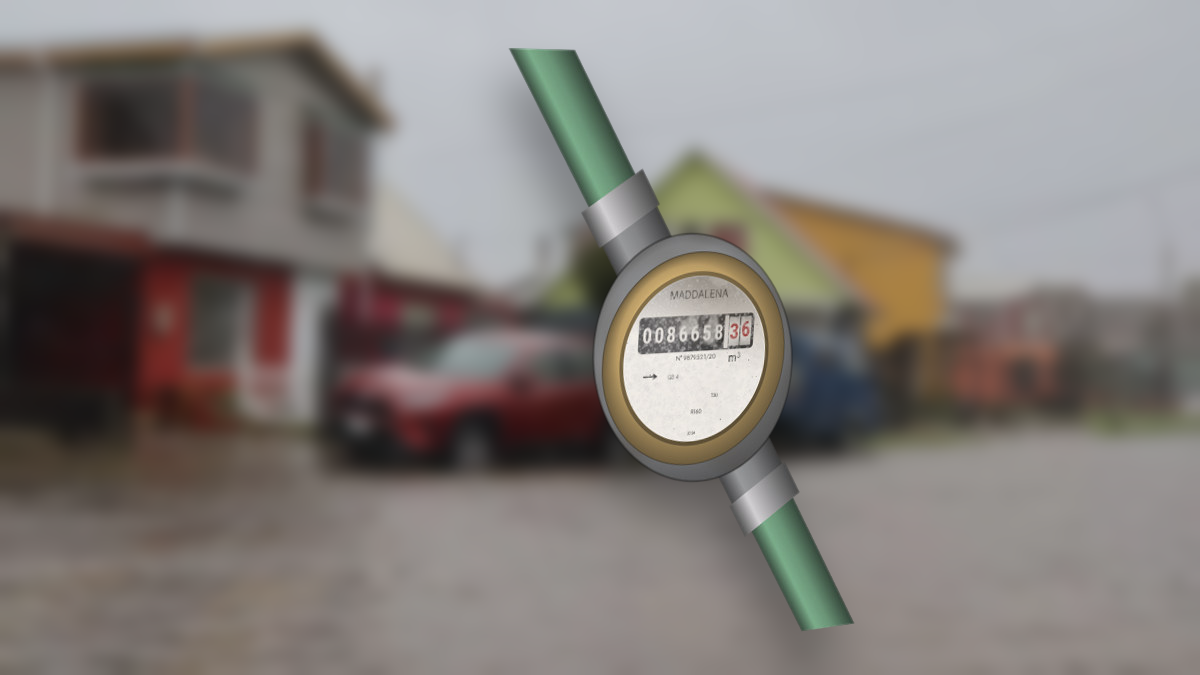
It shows 86658.36; m³
